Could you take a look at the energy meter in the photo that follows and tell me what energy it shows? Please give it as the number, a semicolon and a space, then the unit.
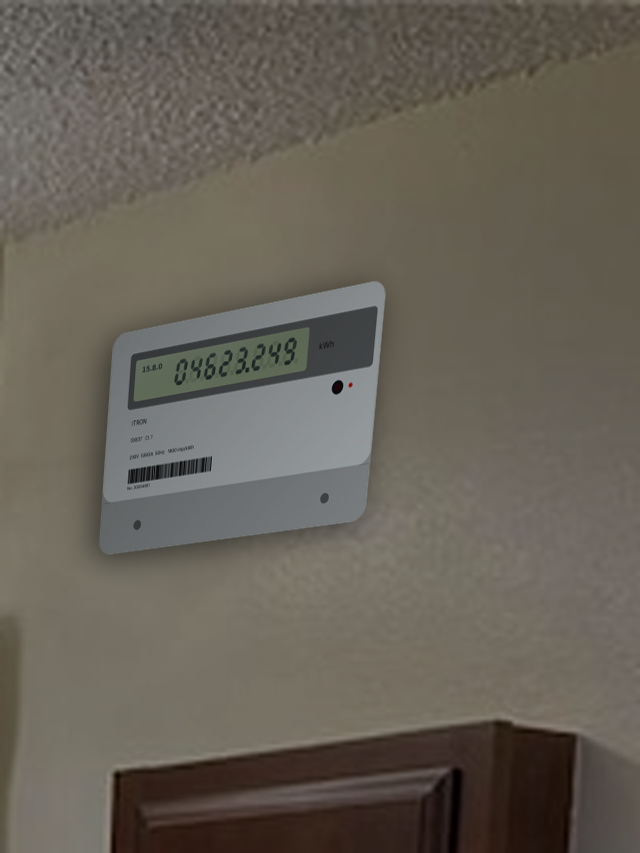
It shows 4623.249; kWh
